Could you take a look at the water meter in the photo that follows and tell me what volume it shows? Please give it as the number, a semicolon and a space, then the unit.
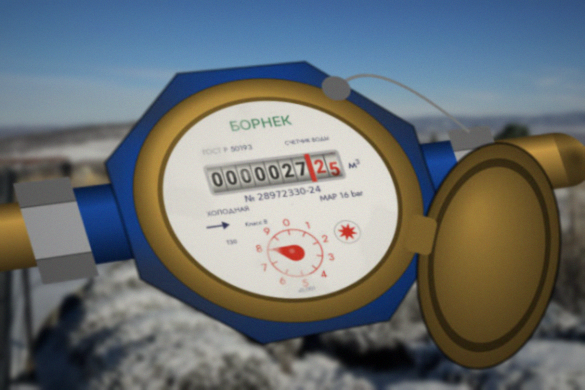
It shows 27.248; m³
